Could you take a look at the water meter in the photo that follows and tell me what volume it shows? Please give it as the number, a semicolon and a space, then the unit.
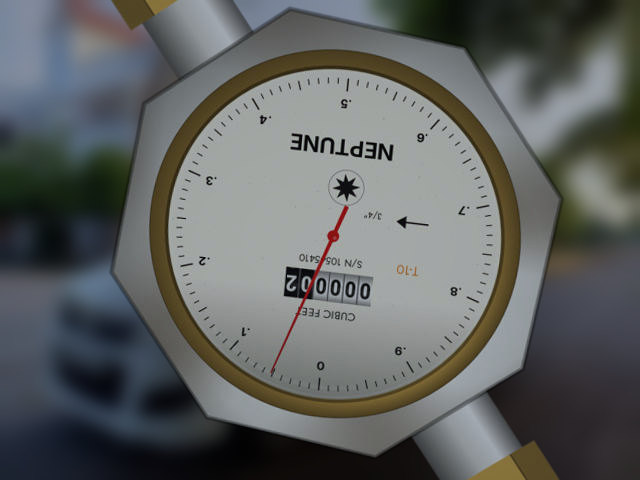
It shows 2.05; ft³
